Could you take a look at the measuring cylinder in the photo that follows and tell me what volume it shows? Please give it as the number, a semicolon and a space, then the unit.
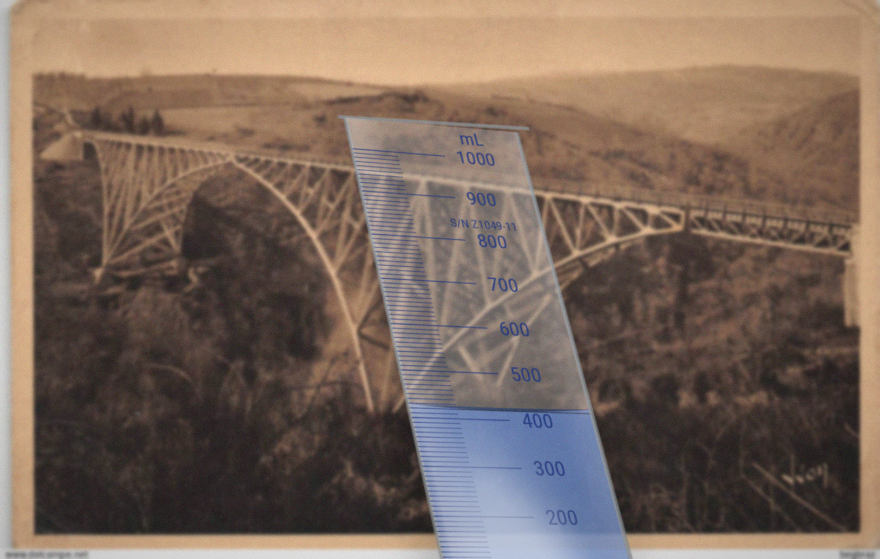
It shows 420; mL
